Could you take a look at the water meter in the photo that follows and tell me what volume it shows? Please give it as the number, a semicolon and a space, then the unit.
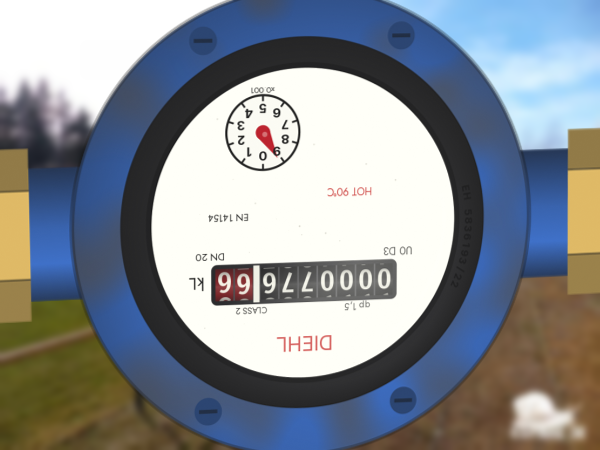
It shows 776.659; kL
